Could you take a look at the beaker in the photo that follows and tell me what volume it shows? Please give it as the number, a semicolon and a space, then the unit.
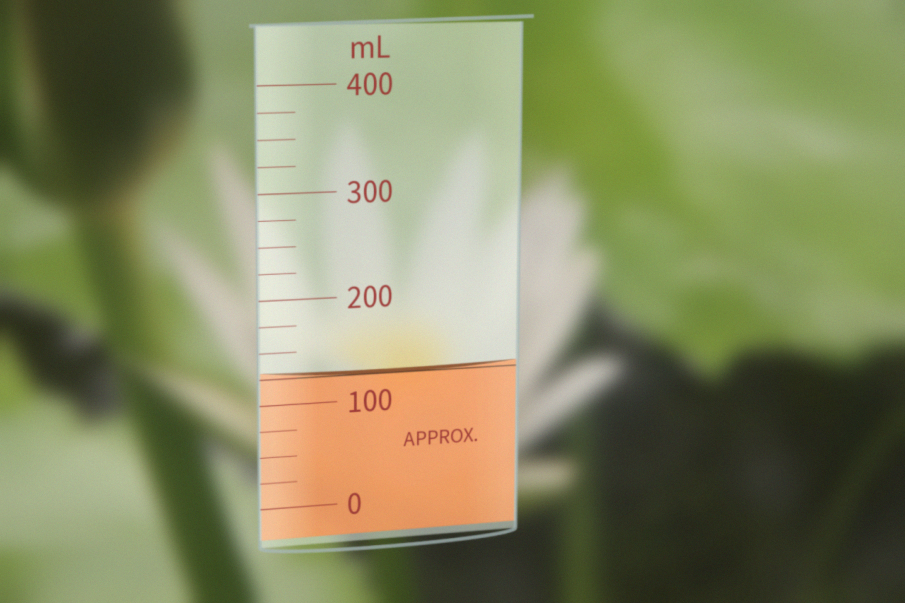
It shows 125; mL
